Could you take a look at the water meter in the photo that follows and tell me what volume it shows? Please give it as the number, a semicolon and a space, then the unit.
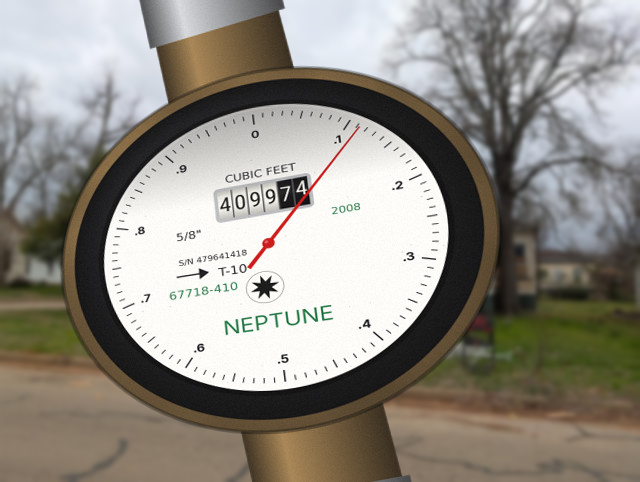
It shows 409974.11; ft³
